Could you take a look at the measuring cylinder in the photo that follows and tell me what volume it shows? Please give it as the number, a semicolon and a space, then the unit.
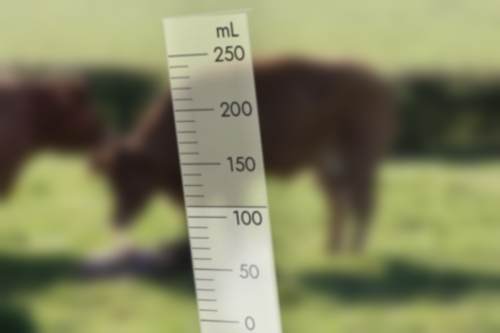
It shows 110; mL
